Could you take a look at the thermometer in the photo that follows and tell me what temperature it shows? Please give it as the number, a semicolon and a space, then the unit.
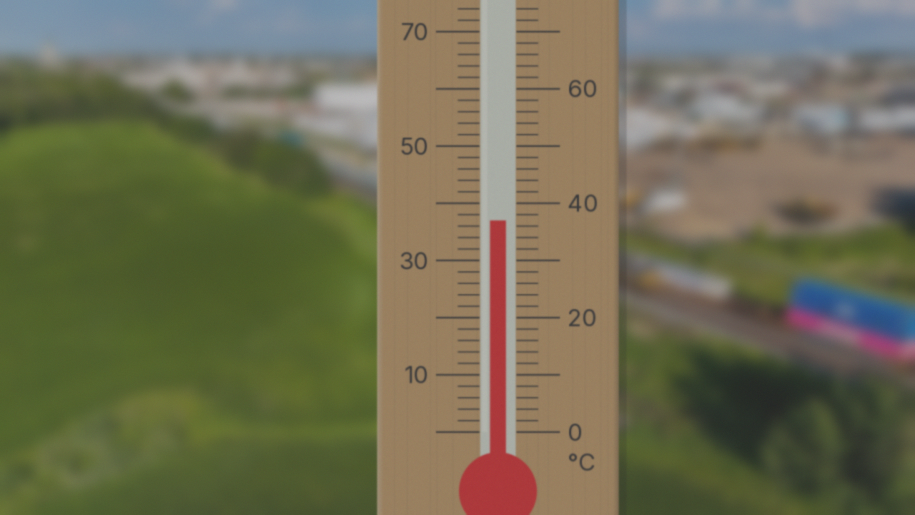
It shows 37; °C
